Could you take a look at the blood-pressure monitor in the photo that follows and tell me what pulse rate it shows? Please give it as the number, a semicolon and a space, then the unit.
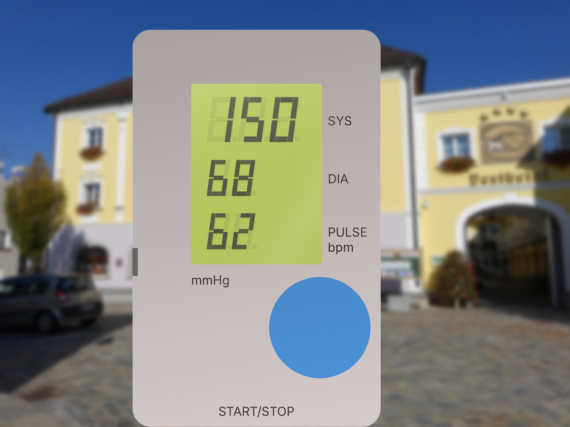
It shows 62; bpm
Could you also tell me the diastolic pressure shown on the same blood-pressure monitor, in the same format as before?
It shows 68; mmHg
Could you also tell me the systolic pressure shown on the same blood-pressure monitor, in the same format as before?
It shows 150; mmHg
